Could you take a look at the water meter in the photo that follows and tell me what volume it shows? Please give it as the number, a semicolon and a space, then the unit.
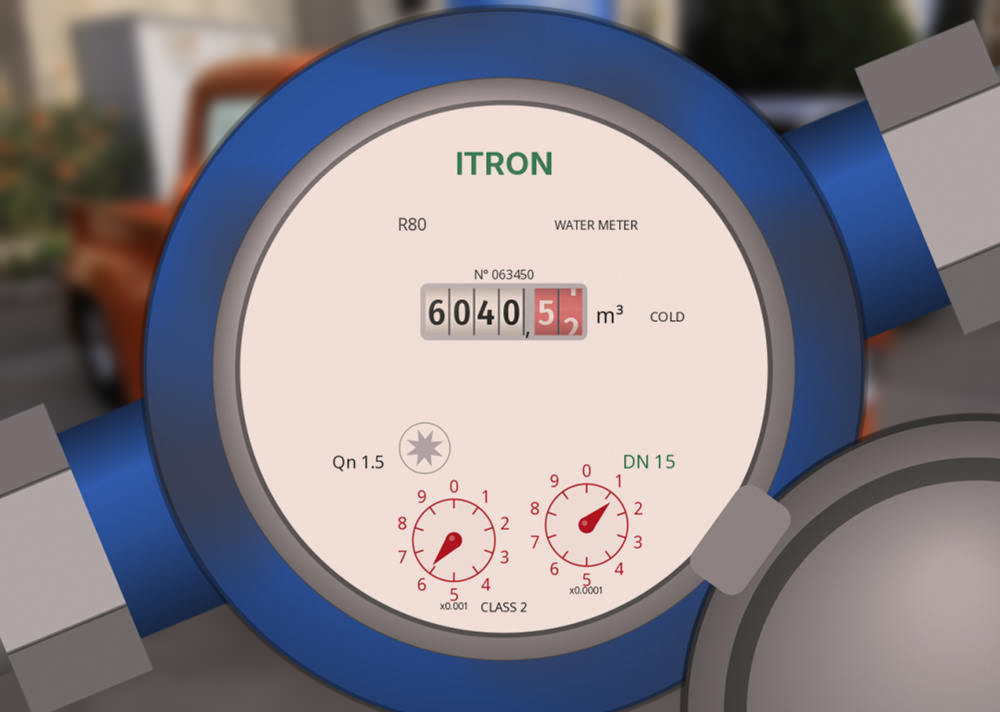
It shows 6040.5161; m³
